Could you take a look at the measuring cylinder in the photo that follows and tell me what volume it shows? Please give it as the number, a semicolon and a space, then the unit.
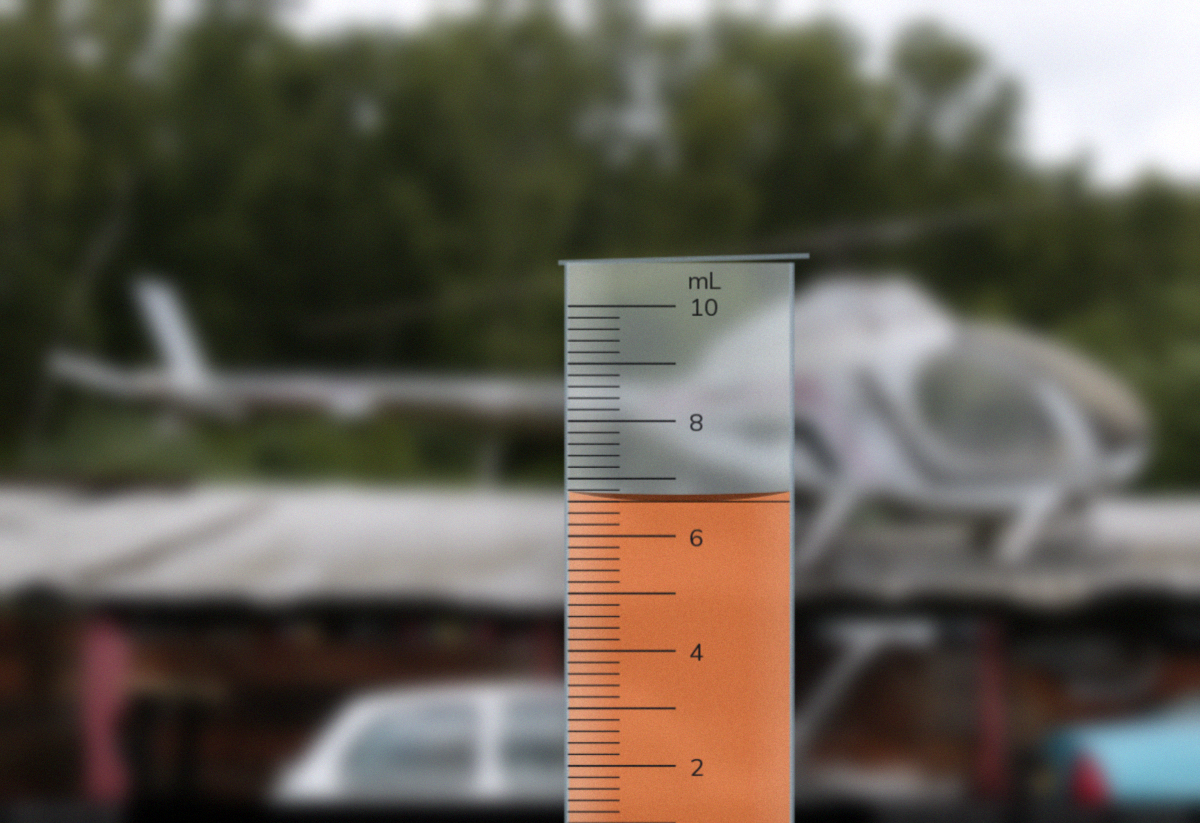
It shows 6.6; mL
